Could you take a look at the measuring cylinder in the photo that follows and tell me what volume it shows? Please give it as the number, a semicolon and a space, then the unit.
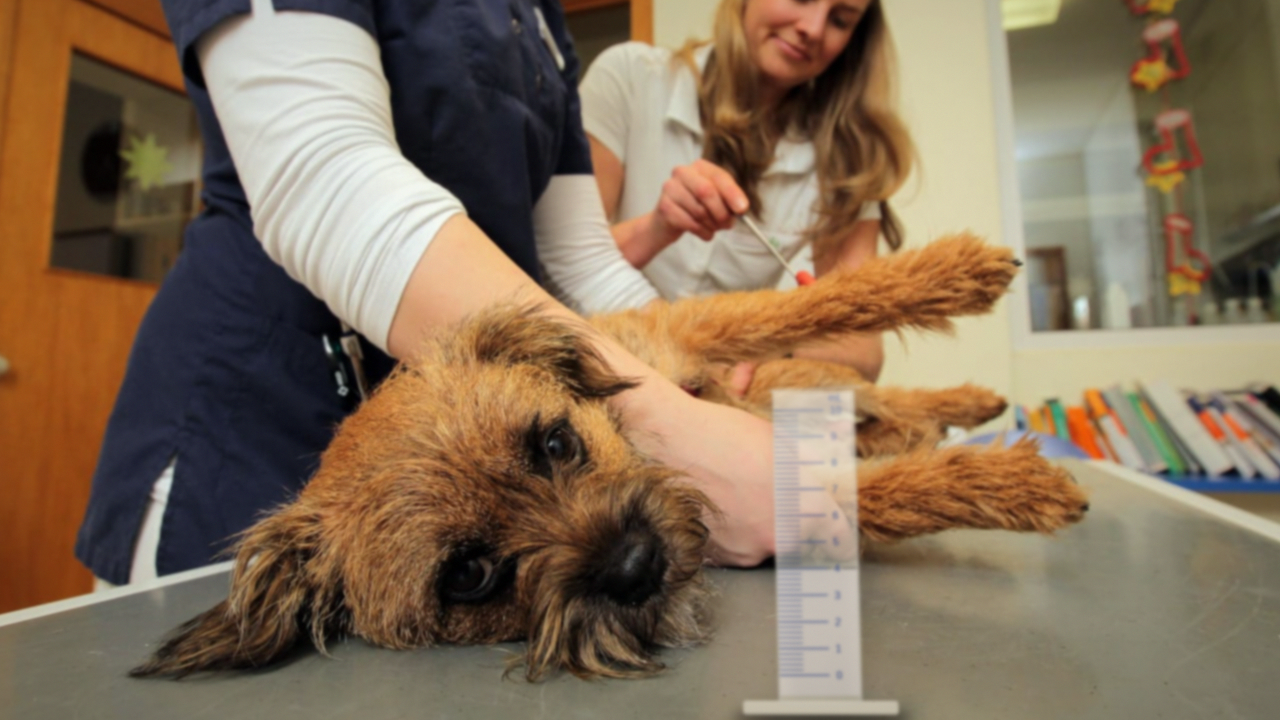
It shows 4; mL
